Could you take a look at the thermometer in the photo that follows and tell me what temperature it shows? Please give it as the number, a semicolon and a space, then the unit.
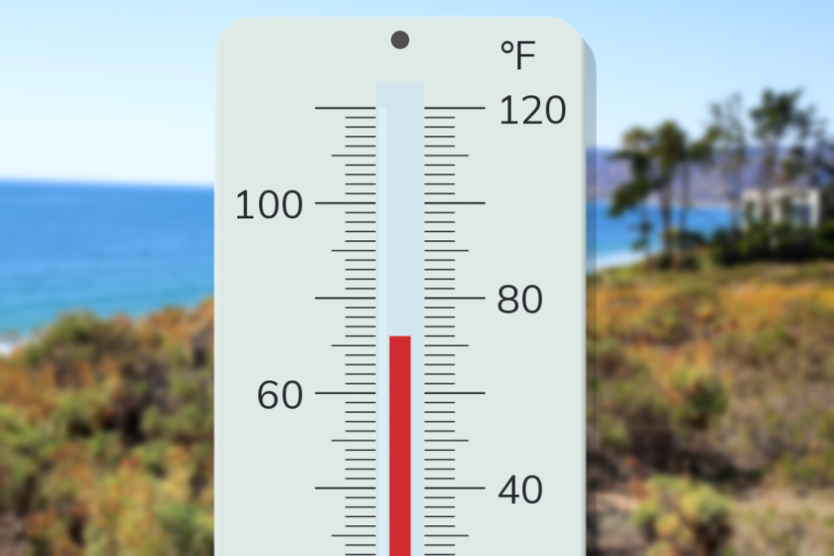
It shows 72; °F
